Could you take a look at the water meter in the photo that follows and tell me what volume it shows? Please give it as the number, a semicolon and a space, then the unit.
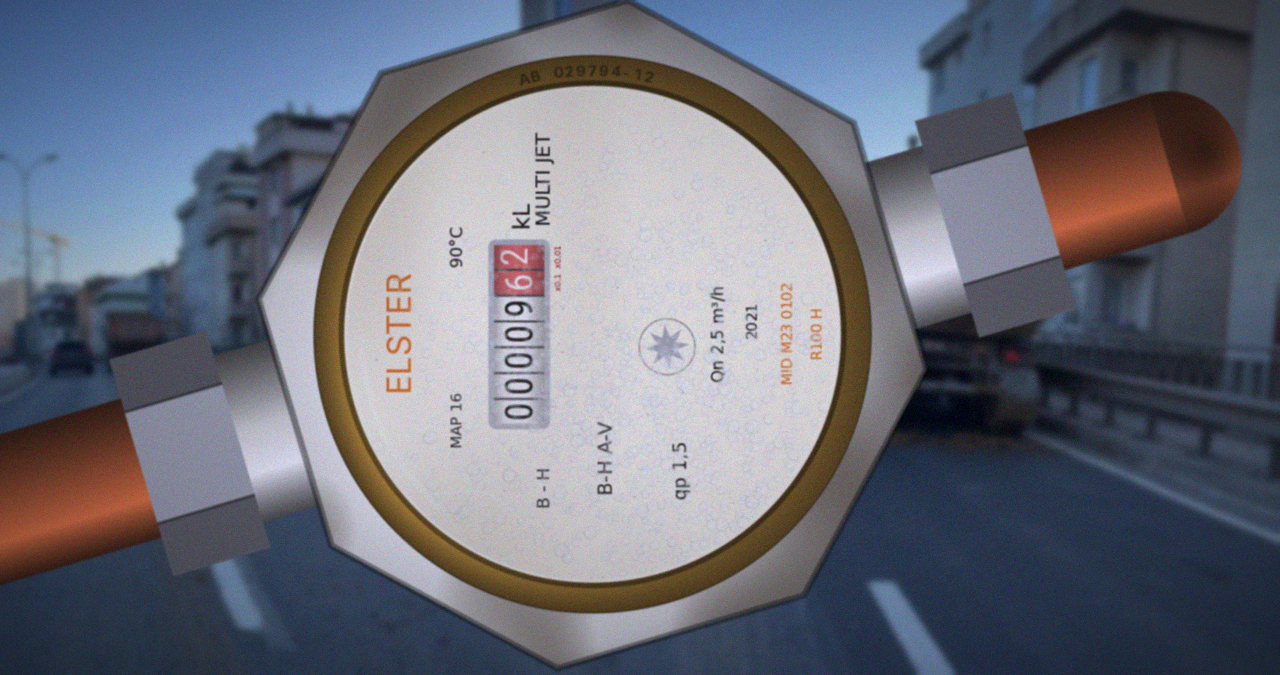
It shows 9.62; kL
